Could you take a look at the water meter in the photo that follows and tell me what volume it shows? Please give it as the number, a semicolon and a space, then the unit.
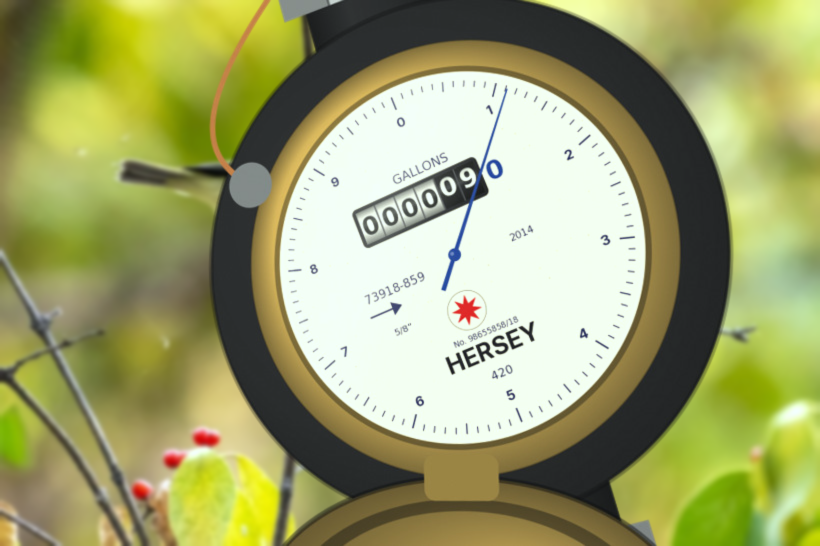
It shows 91.1; gal
